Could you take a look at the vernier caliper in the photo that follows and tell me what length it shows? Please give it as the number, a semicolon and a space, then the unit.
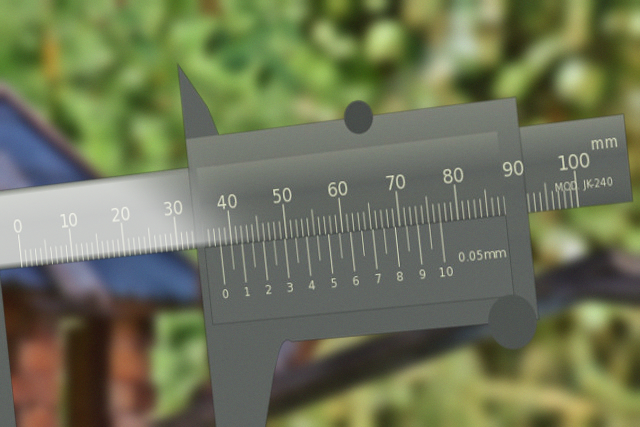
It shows 38.0; mm
